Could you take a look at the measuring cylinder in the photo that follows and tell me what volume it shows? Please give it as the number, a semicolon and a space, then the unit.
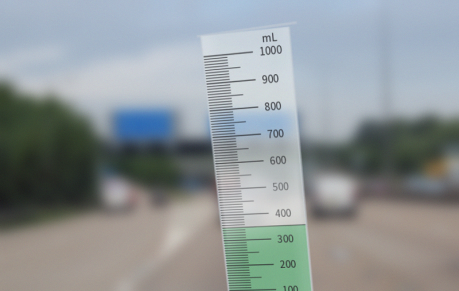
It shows 350; mL
